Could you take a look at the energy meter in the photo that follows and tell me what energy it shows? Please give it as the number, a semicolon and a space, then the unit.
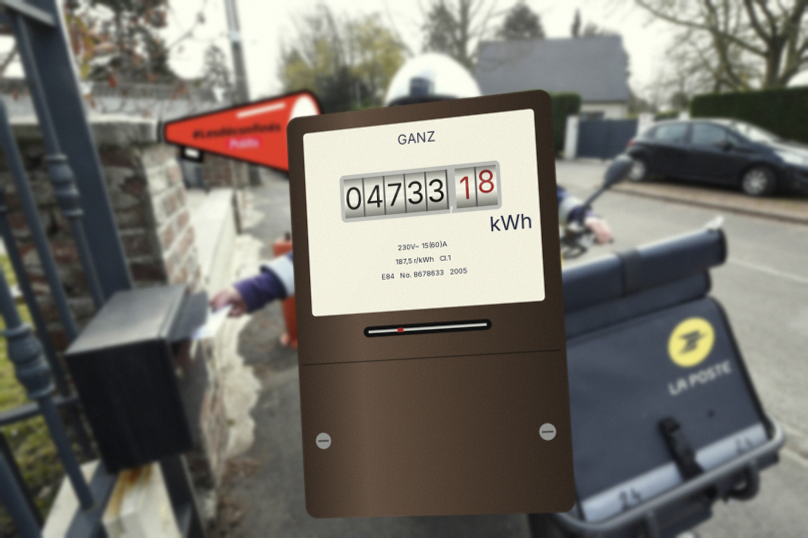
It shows 4733.18; kWh
